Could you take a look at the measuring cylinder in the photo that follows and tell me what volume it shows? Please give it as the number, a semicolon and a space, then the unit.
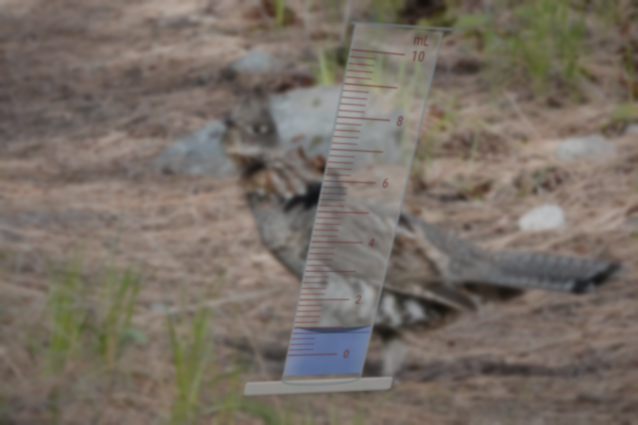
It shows 0.8; mL
